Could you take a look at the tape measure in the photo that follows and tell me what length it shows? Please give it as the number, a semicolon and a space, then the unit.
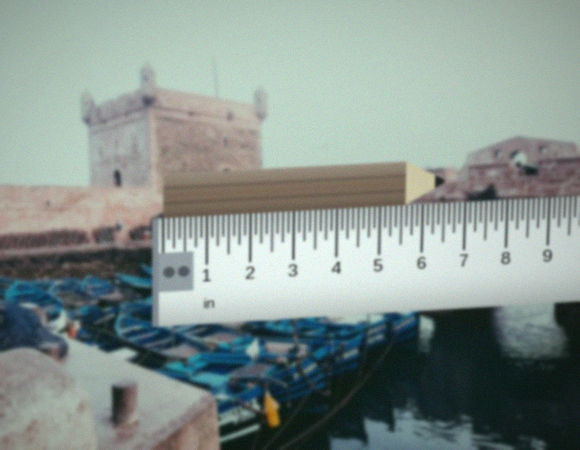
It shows 6.5; in
